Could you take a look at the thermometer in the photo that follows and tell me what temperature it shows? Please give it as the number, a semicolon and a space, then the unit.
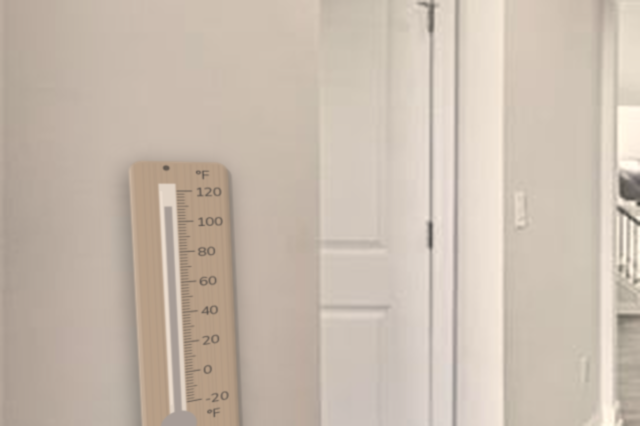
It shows 110; °F
